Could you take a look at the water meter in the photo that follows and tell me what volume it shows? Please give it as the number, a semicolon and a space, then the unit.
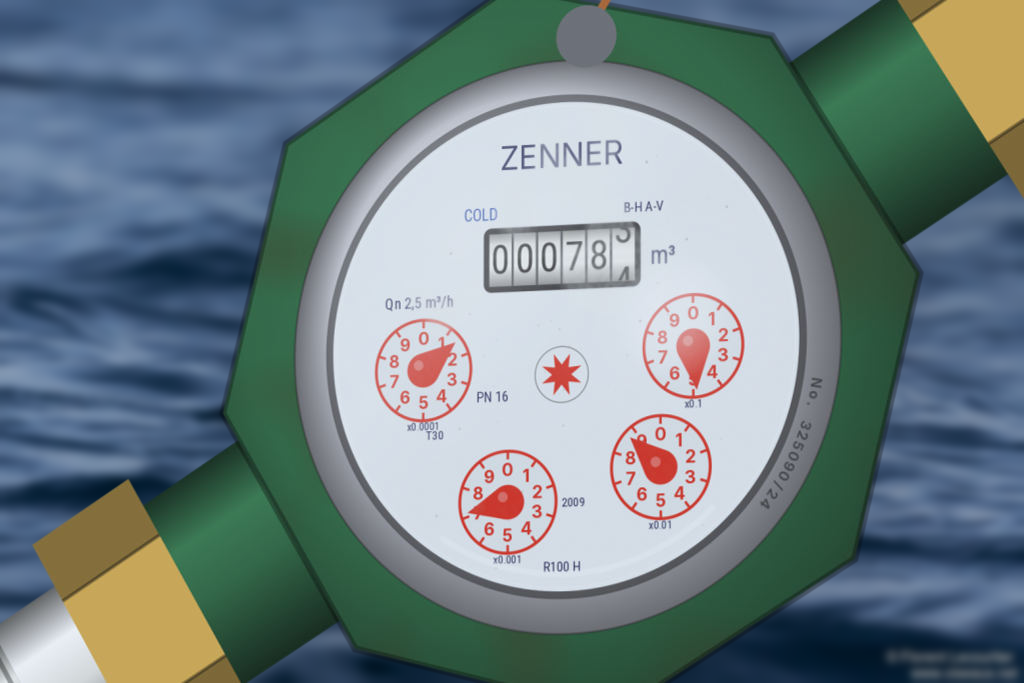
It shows 783.4871; m³
